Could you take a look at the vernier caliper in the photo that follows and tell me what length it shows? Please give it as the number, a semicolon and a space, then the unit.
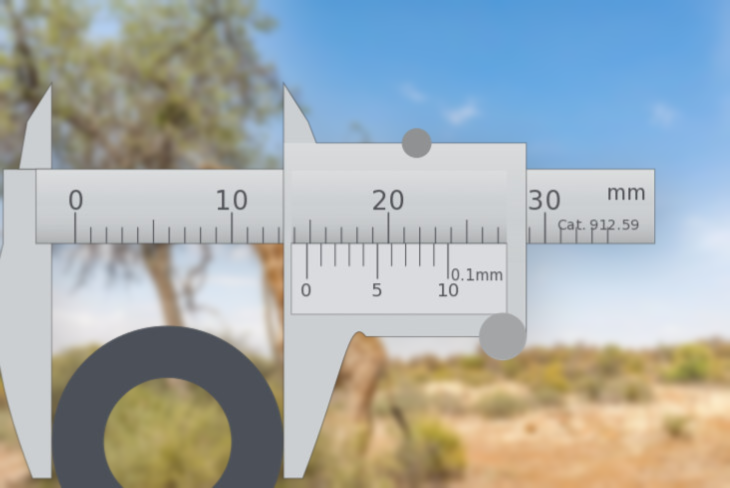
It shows 14.8; mm
